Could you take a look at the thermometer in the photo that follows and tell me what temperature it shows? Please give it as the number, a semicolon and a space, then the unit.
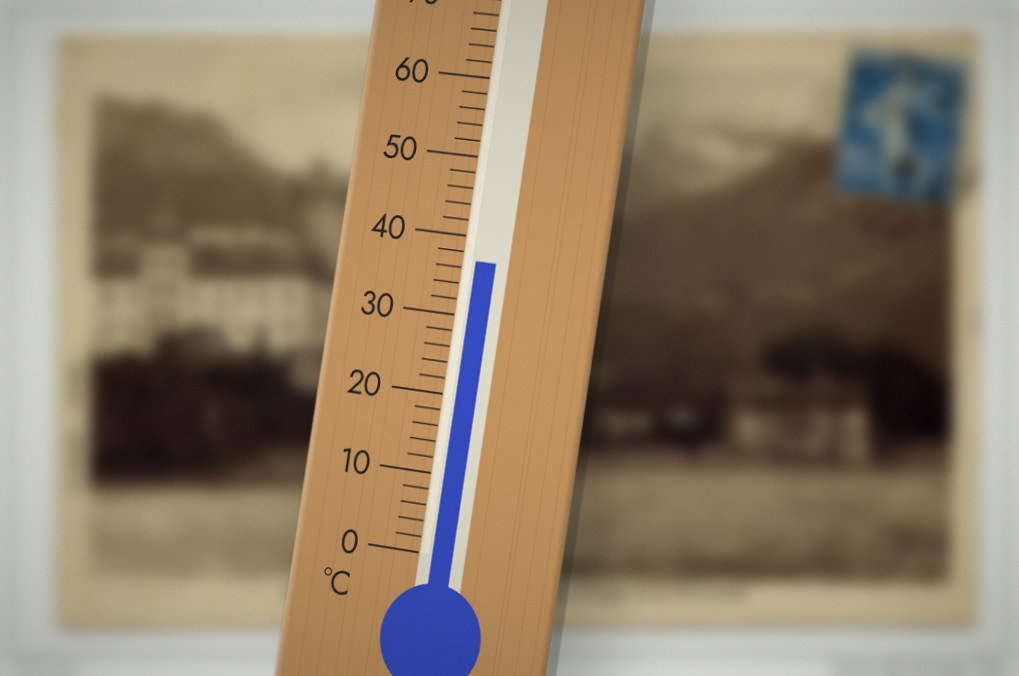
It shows 37; °C
